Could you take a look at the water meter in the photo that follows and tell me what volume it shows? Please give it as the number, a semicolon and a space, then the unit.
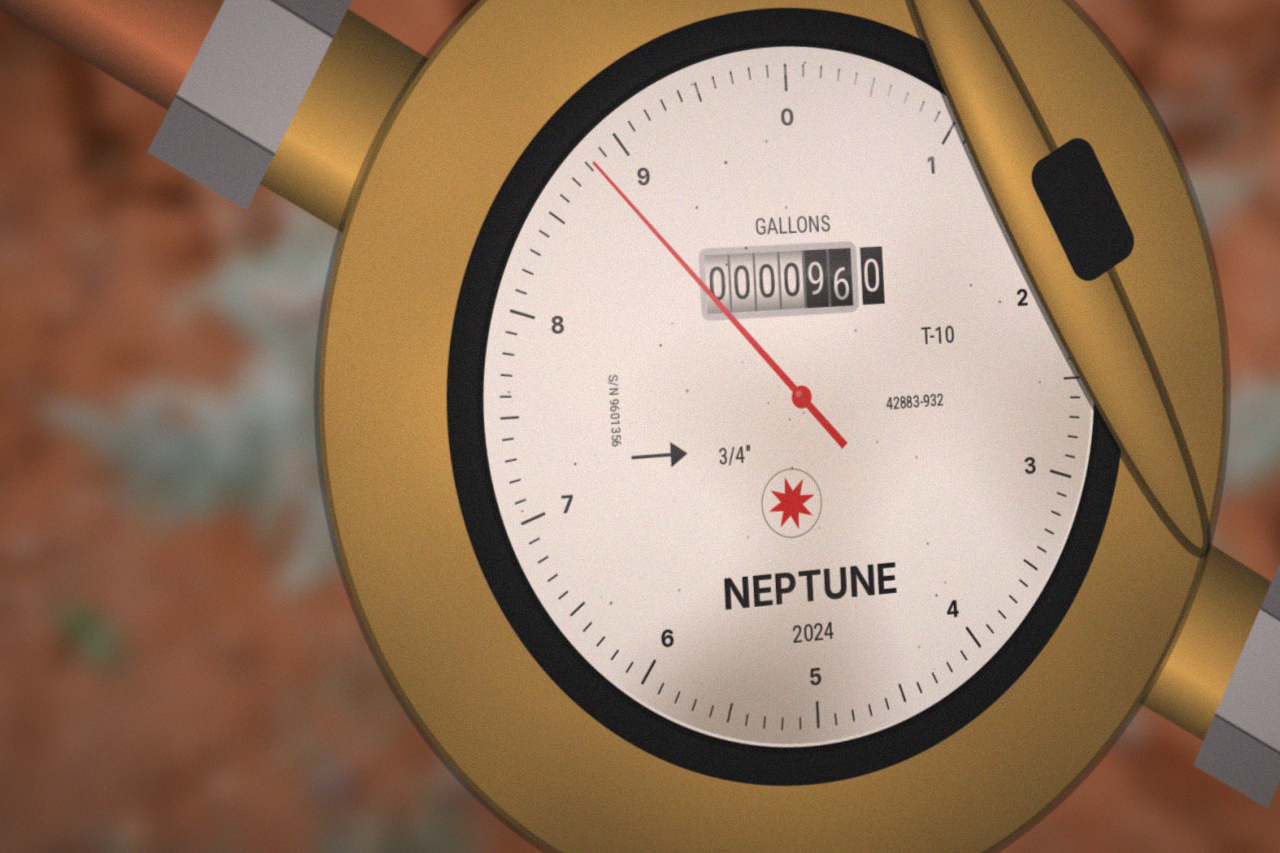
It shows 958.8; gal
